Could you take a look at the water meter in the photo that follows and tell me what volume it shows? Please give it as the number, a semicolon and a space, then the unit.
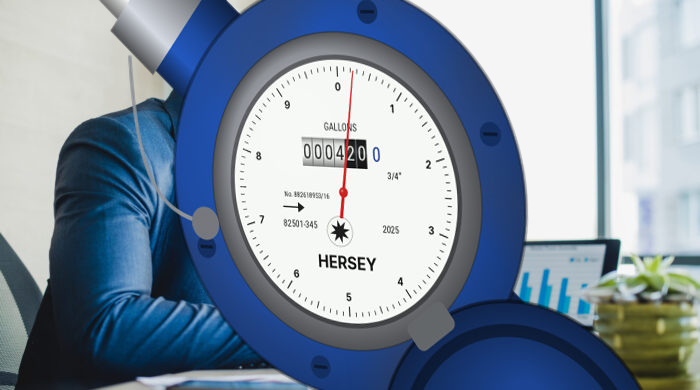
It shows 4200.2; gal
